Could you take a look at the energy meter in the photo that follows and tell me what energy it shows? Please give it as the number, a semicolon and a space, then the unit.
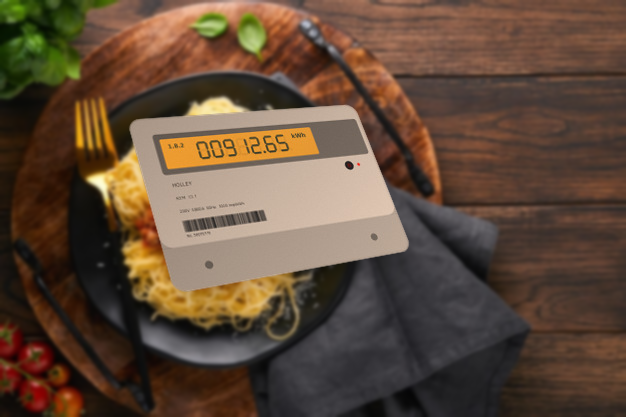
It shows 912.65; kWh
